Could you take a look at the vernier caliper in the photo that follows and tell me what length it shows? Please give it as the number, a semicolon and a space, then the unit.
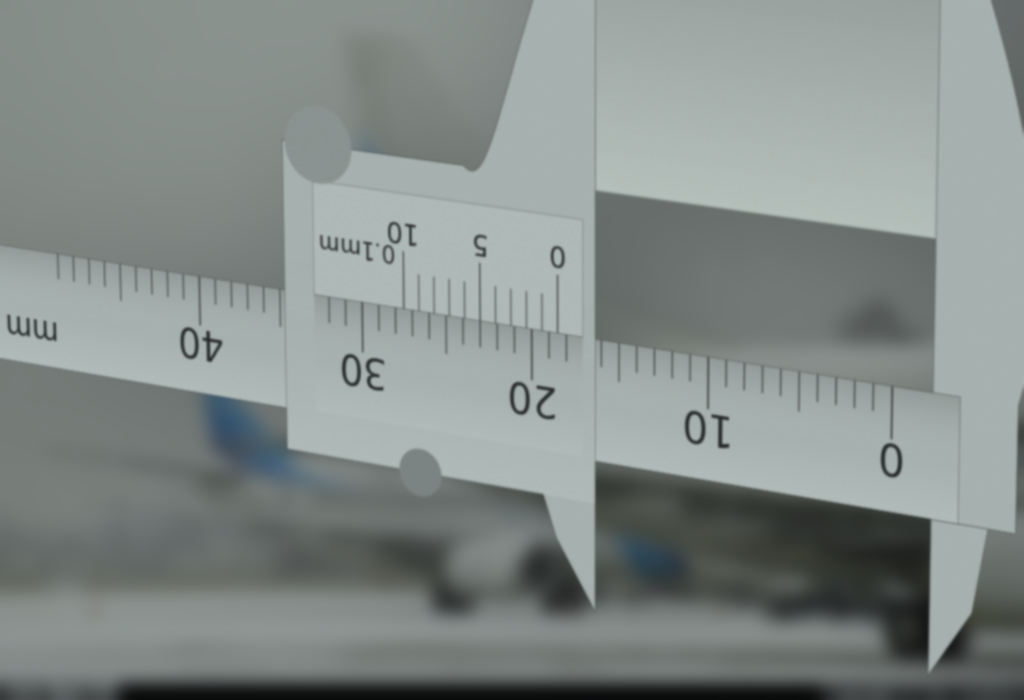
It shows 18.5; mm
